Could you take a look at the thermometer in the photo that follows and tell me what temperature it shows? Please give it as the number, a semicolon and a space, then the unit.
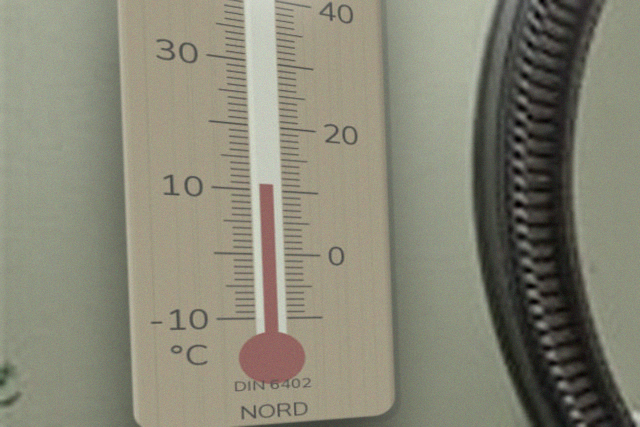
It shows 11; °C
